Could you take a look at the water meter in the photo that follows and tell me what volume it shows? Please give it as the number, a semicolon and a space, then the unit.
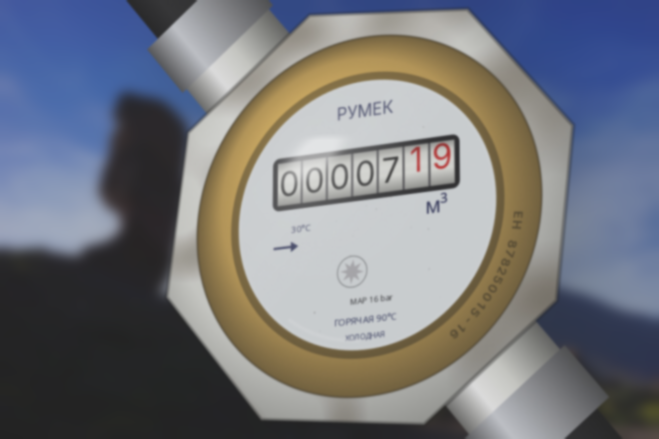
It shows 7.19; m³
